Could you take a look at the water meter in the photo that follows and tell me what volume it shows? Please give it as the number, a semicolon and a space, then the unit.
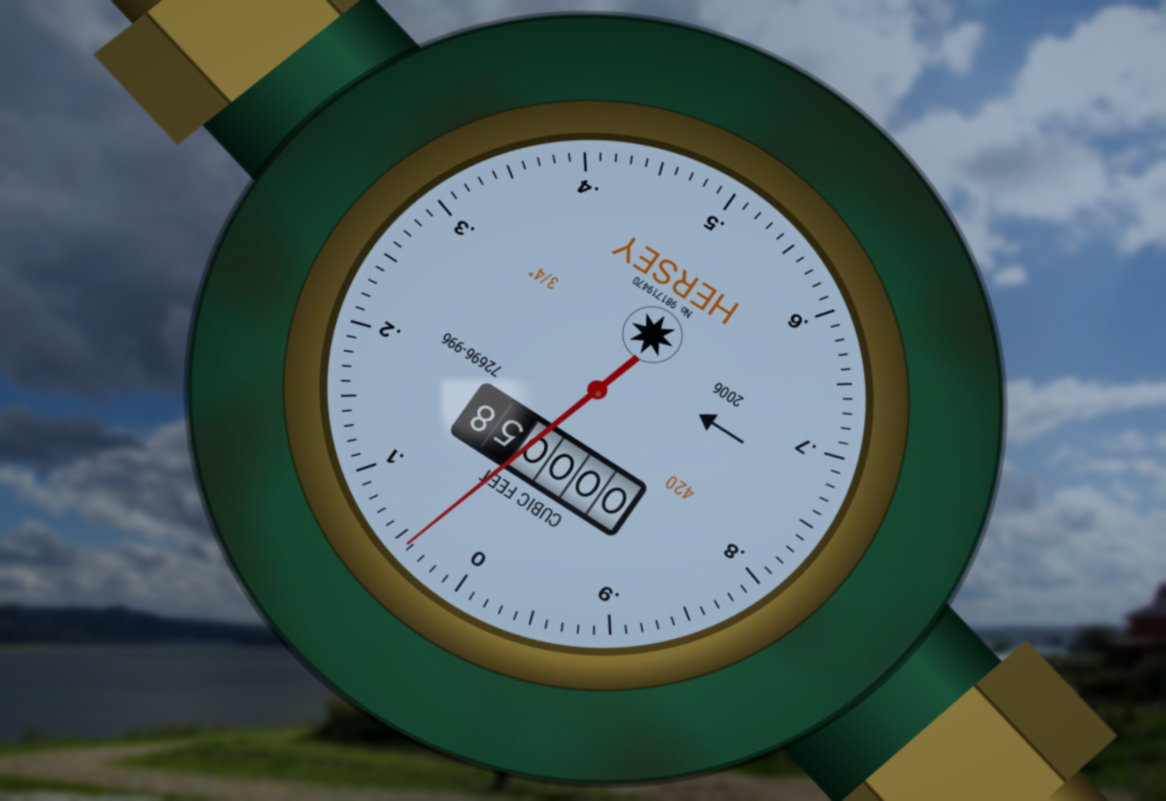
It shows 58.04; ft³
